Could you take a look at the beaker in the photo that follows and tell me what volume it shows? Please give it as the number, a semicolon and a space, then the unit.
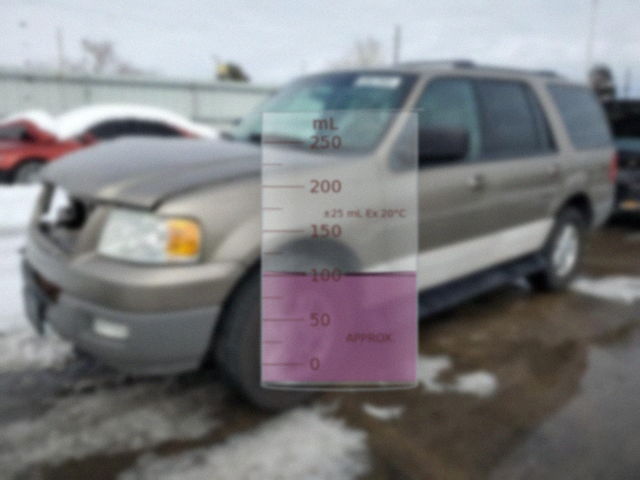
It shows 100; mL
